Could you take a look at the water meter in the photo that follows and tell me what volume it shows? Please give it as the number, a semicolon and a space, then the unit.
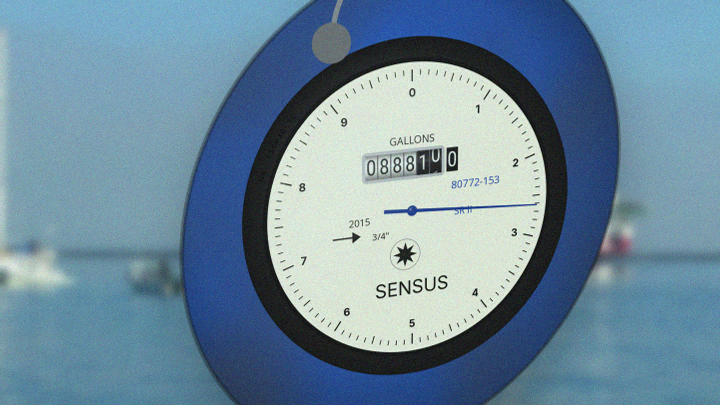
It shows 888102.6; gal
